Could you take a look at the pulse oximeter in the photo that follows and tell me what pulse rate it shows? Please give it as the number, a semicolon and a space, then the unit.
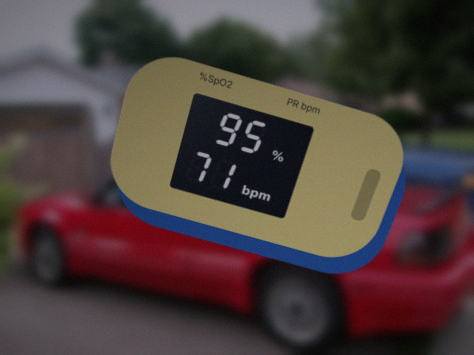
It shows 71; bpm
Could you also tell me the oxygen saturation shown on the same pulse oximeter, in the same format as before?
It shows 95; %
